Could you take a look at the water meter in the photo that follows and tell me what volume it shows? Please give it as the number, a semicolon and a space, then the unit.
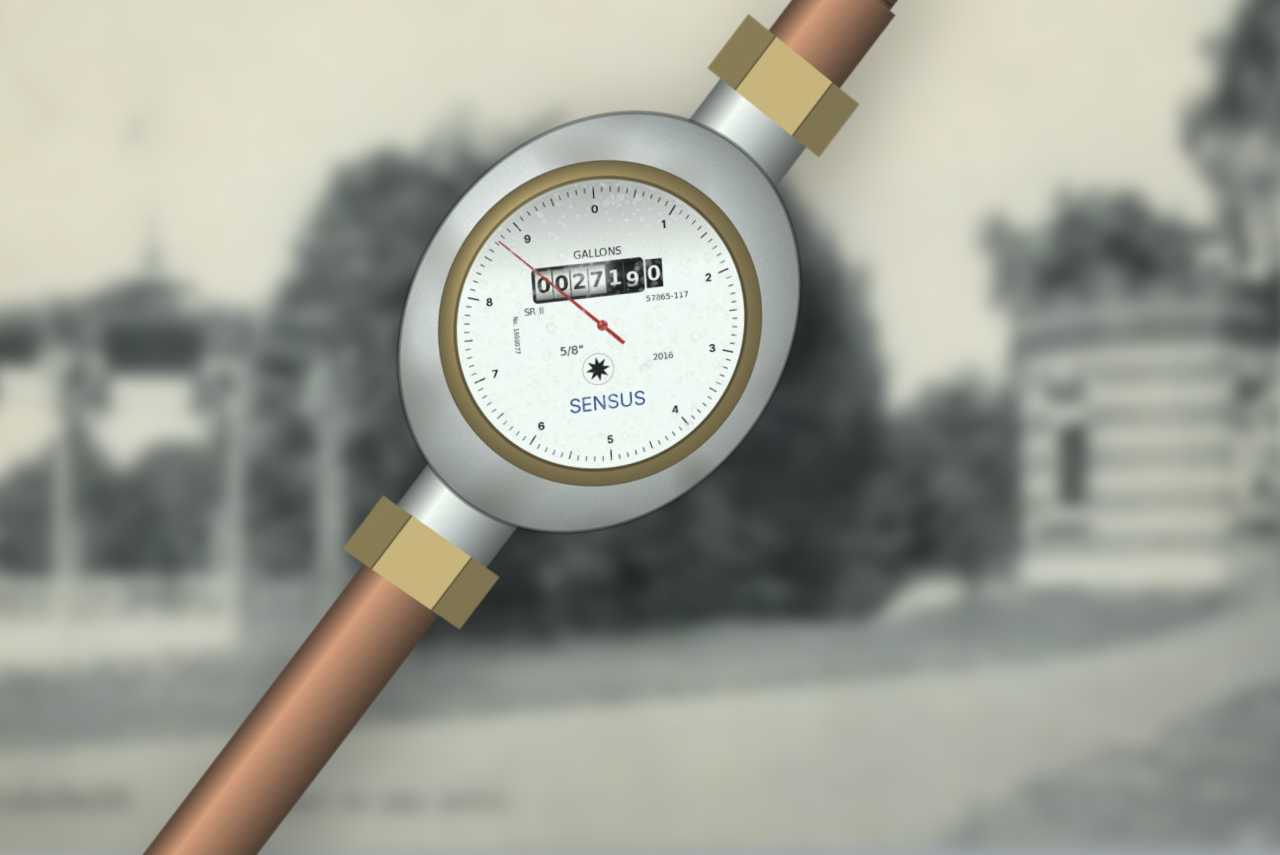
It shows 27188.7; gal
